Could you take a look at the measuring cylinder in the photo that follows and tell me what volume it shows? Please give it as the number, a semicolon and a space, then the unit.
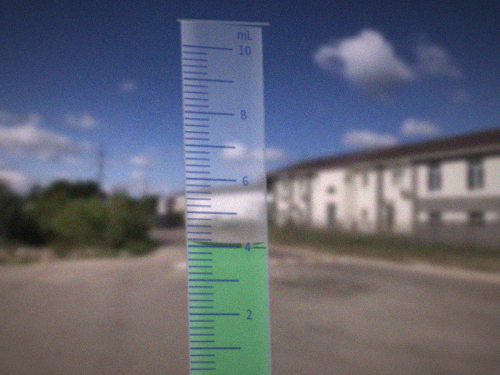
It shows 4; mL
